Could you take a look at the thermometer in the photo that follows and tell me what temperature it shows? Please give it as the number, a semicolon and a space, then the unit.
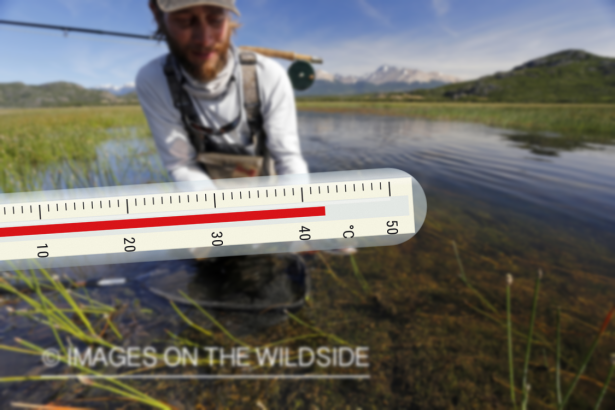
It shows 42.5; °C
